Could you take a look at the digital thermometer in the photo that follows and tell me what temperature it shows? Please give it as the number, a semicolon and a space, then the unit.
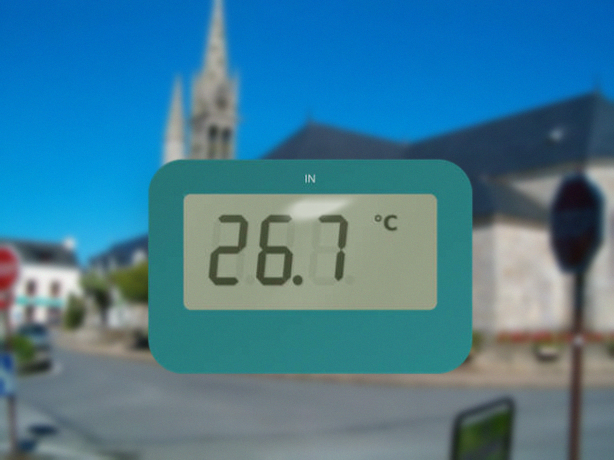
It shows 26.7; °C
